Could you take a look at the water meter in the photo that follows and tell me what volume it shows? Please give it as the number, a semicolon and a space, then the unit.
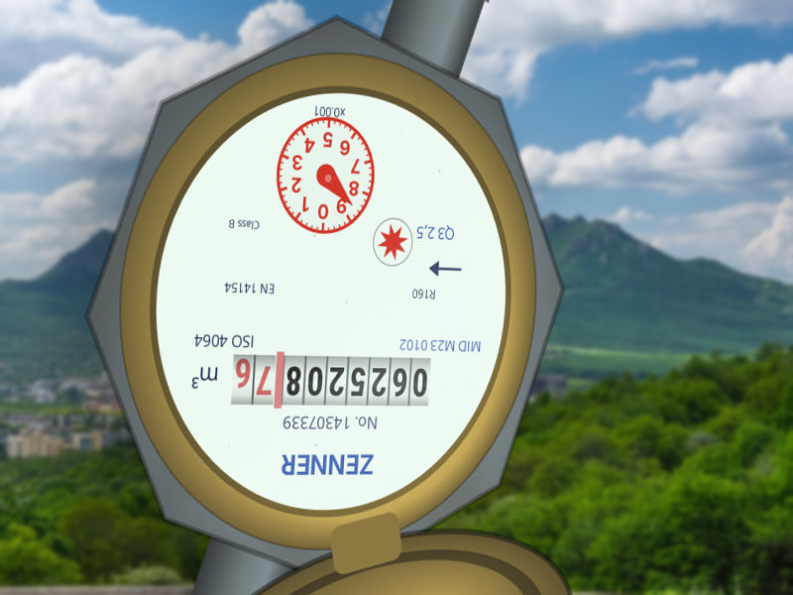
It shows 625208.758; m³
